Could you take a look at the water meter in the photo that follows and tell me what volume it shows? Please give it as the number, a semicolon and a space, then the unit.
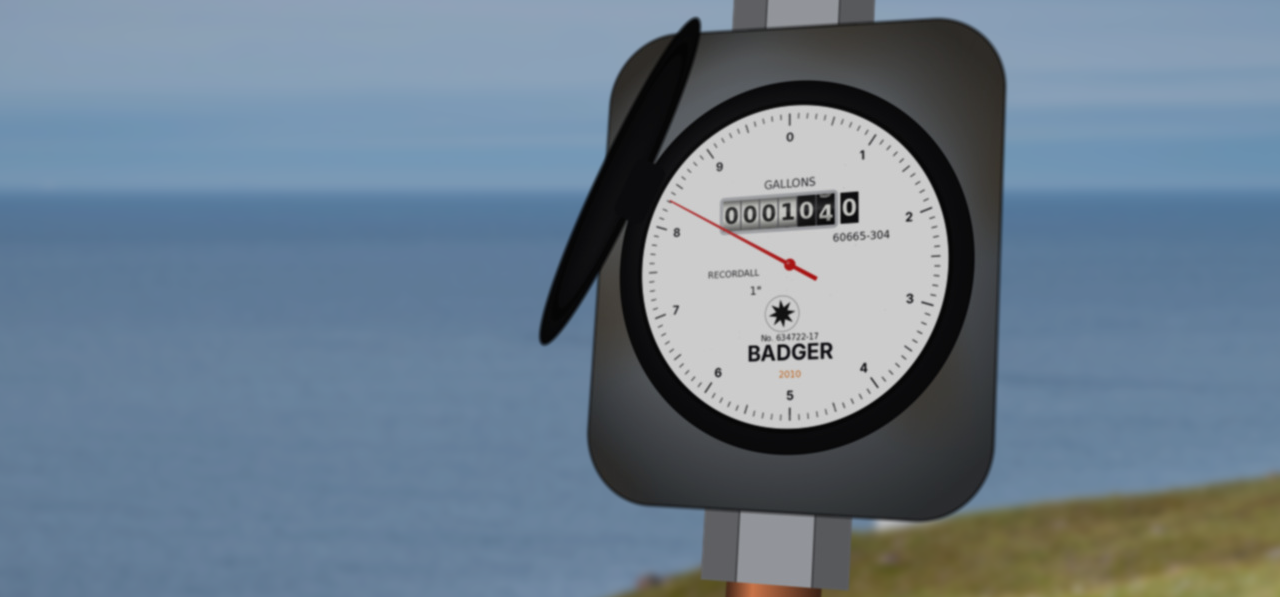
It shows 1038.3; gal
